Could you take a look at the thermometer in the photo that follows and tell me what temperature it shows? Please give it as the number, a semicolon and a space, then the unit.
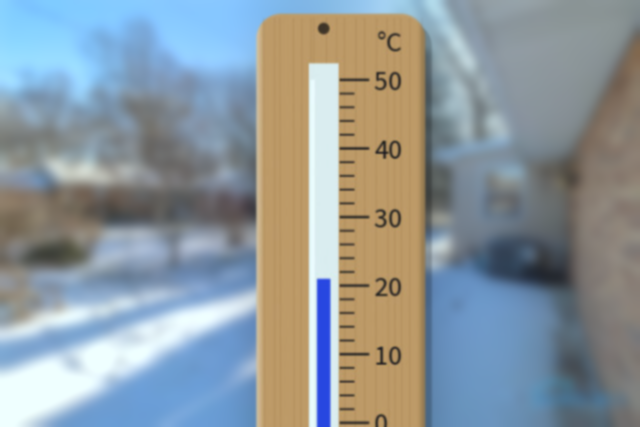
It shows 21; °C
